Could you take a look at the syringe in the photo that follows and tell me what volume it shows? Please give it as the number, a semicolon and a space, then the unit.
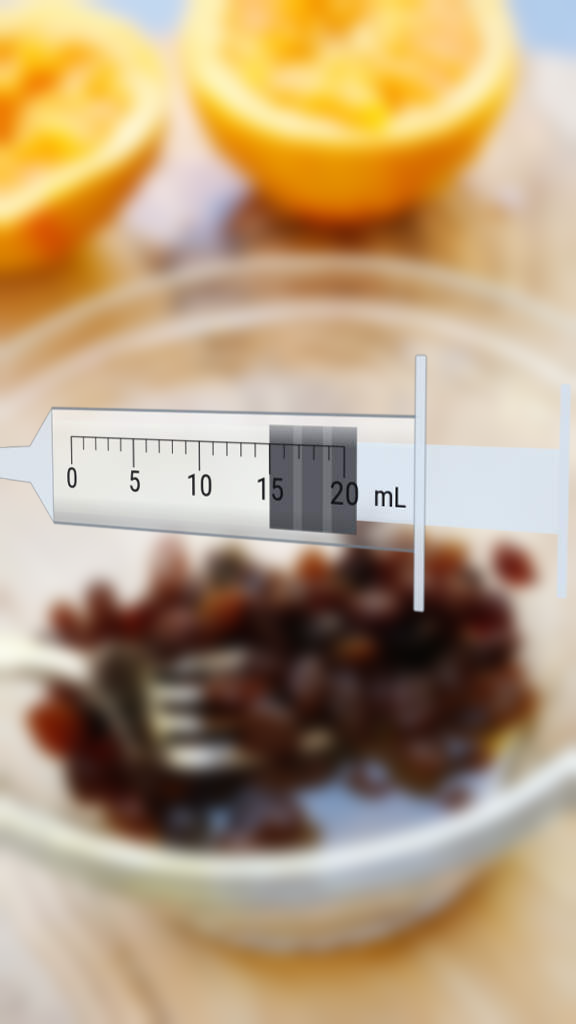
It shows 15; mL
